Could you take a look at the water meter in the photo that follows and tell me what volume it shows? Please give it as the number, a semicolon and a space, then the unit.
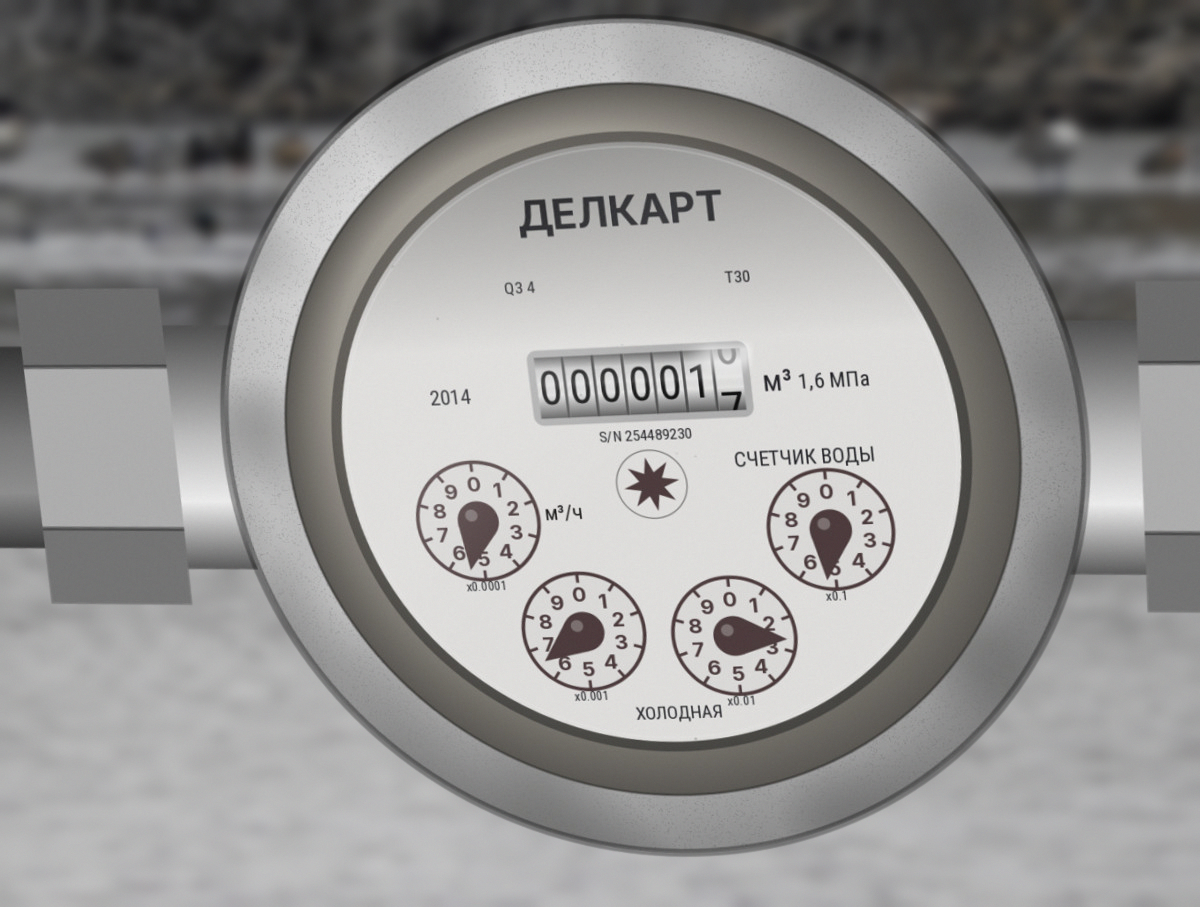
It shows 16.5265; m³
